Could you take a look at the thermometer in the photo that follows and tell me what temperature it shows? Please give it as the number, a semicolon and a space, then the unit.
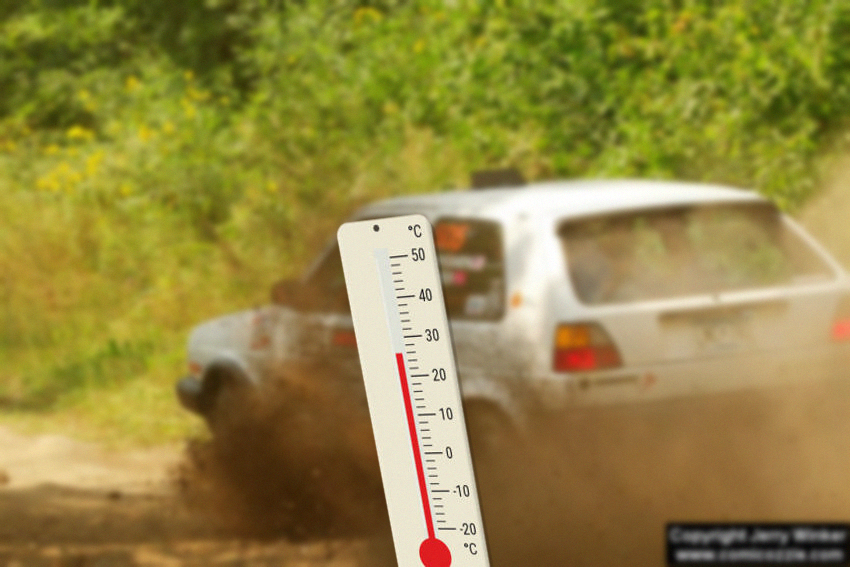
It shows 26; °C
